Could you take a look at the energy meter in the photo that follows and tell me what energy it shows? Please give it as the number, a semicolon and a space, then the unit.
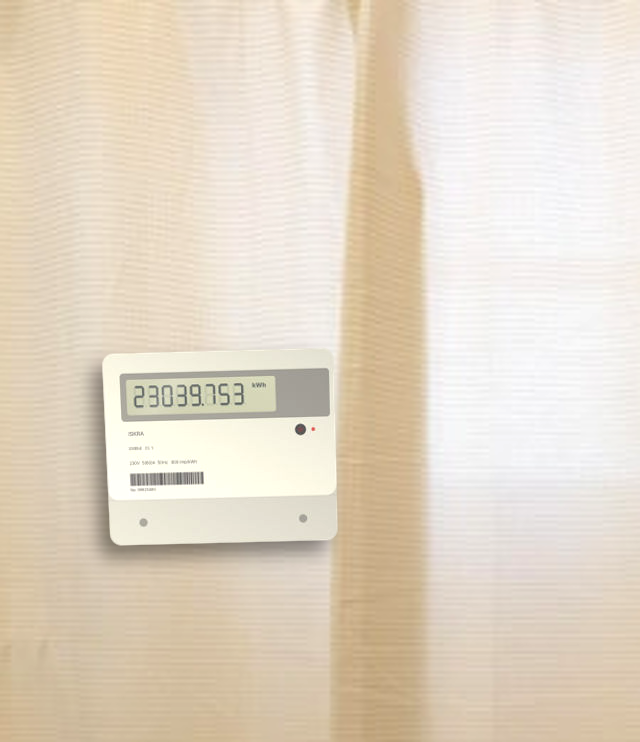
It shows 23039.753; kWh
